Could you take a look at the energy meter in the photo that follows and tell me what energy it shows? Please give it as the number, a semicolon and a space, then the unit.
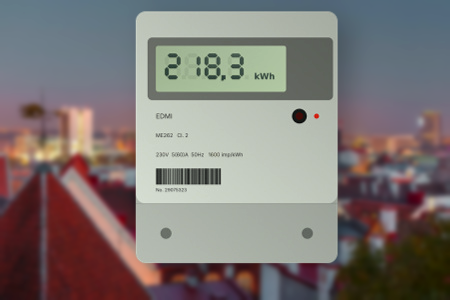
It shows 218.3; kWh
